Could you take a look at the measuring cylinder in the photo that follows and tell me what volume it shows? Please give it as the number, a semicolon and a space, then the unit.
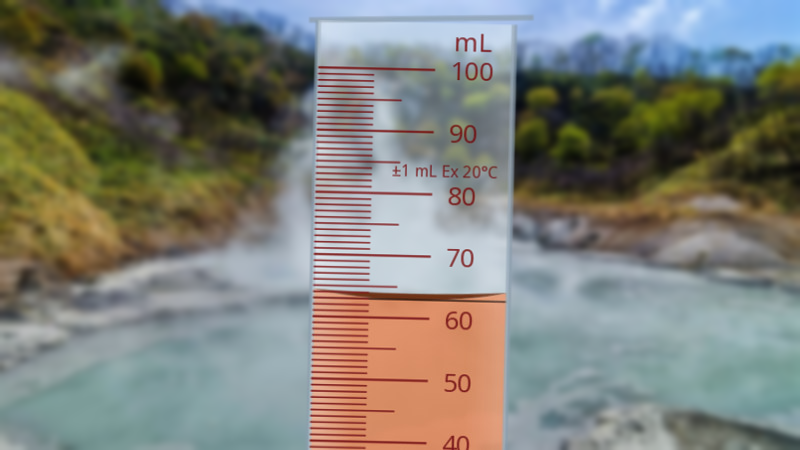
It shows 63; mL
